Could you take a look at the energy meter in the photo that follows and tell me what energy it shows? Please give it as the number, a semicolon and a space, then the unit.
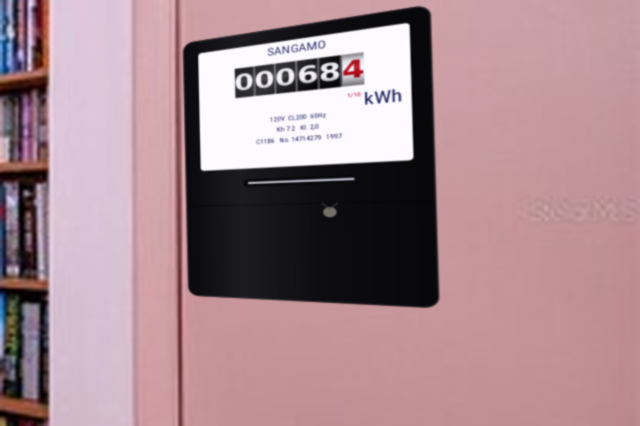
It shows 68.4; kWh
